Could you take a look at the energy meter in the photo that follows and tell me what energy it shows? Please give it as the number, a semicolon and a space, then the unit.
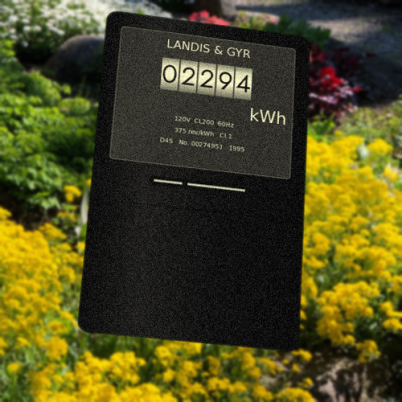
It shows 2294; kWh
